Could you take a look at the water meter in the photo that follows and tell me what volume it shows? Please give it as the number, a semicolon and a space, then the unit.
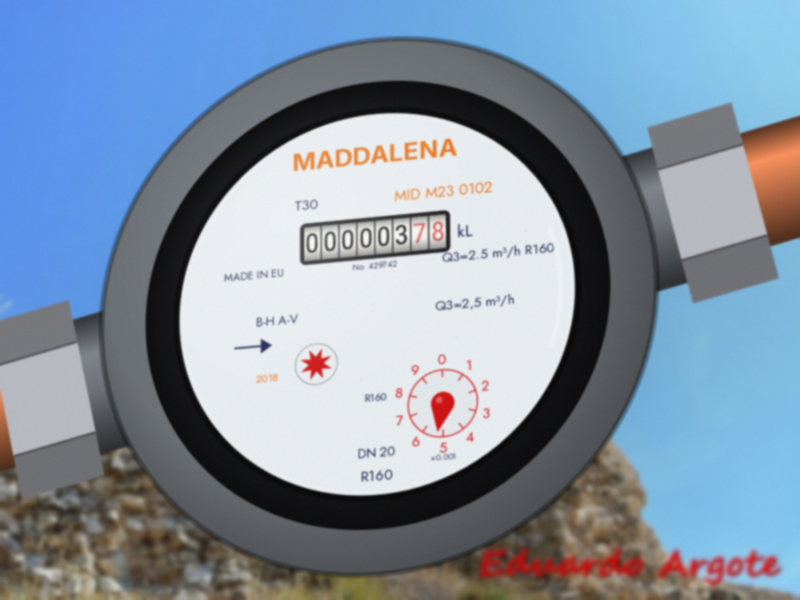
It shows 3.785; kL
